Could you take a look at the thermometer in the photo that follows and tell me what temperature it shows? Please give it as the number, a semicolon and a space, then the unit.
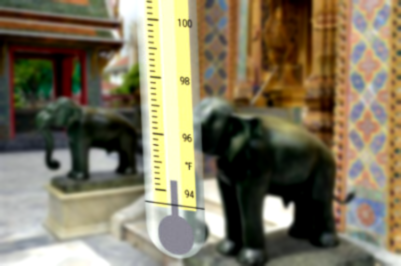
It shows 94.4; °F
